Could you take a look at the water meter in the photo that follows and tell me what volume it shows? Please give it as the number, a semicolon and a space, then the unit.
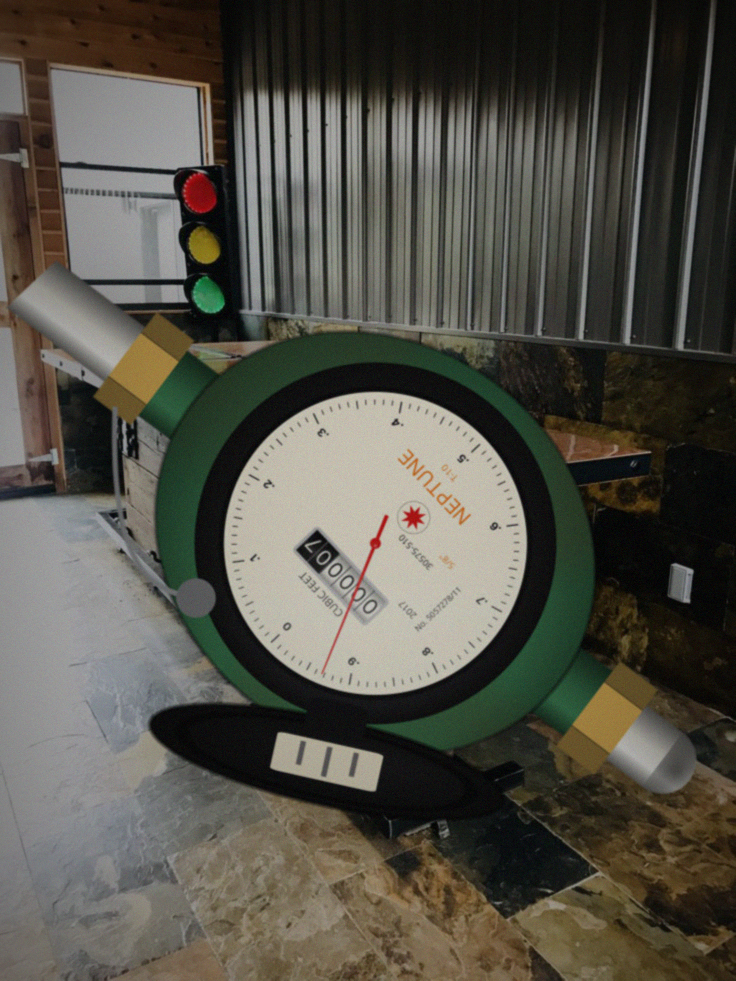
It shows 6.93; ft³
